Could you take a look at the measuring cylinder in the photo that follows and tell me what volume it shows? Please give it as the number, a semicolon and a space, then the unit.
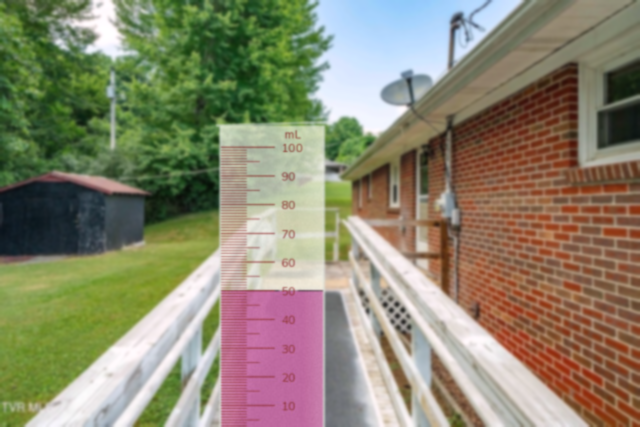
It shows 50; mL
